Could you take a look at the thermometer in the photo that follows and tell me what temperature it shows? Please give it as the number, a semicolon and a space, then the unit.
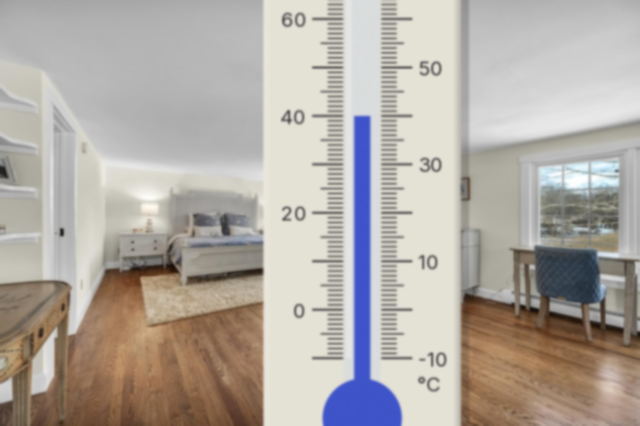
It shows 40; °C
